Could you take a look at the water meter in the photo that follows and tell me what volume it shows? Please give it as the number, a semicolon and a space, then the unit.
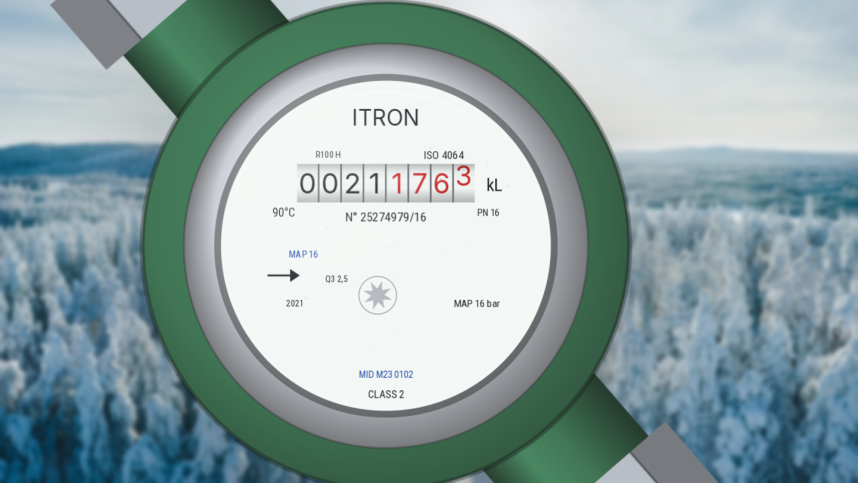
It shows 21.1763; kL
